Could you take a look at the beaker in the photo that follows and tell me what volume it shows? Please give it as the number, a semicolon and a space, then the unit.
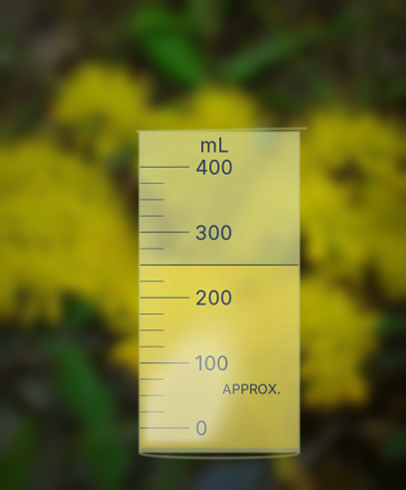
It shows 250; mL
